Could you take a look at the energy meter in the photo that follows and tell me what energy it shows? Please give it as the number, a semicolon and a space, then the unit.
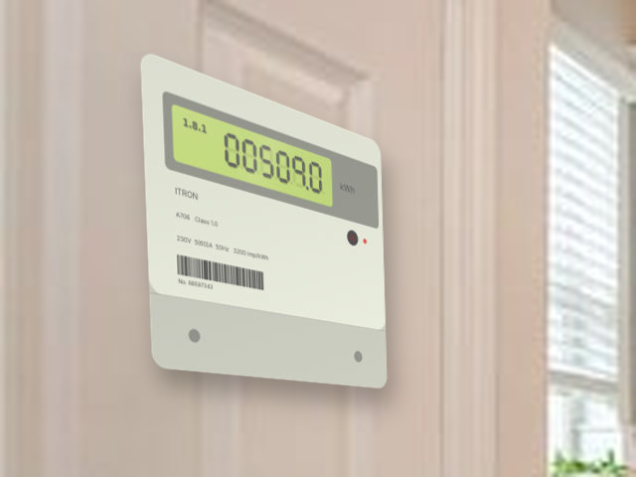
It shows 509.0; kWh
